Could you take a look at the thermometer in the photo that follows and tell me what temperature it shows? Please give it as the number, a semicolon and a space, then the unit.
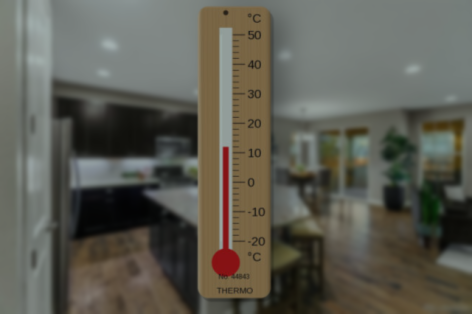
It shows 12; °C
